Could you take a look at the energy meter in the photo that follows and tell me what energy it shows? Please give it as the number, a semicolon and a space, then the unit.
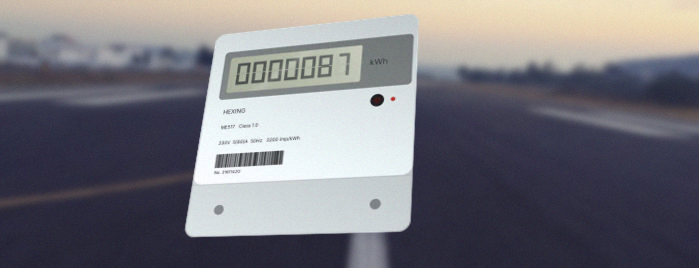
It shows 87; kWh
